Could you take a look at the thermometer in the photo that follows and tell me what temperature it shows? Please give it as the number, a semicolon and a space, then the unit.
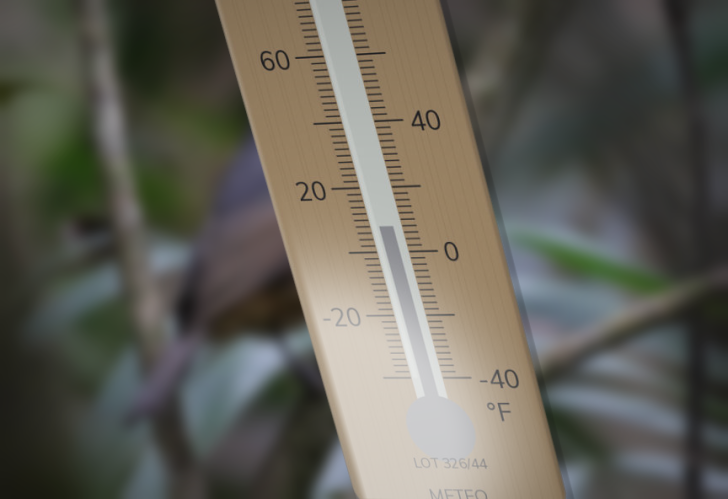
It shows 8; °F
